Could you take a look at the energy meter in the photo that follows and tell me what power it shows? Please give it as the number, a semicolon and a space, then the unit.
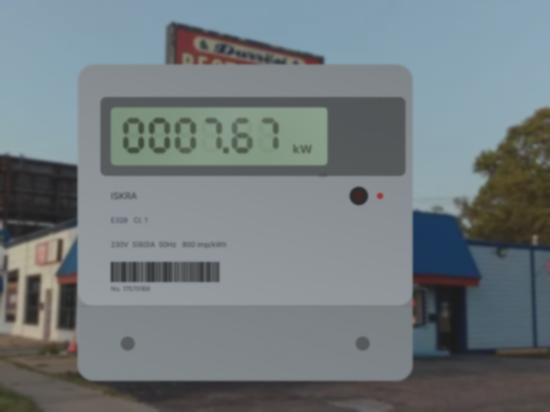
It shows 7.67; kW
